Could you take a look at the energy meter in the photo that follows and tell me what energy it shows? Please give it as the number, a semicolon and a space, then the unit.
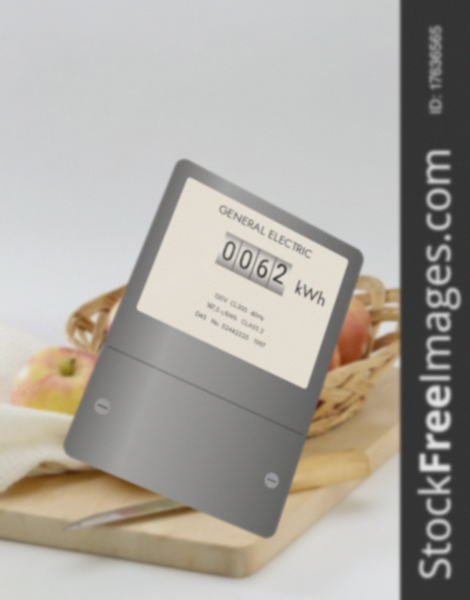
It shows 62; kWh
